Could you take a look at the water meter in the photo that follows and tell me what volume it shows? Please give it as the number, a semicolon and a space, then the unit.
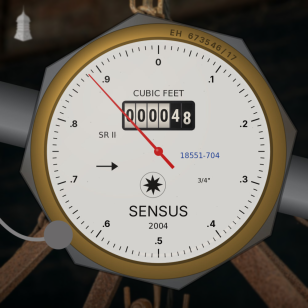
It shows 47.88; ft³
